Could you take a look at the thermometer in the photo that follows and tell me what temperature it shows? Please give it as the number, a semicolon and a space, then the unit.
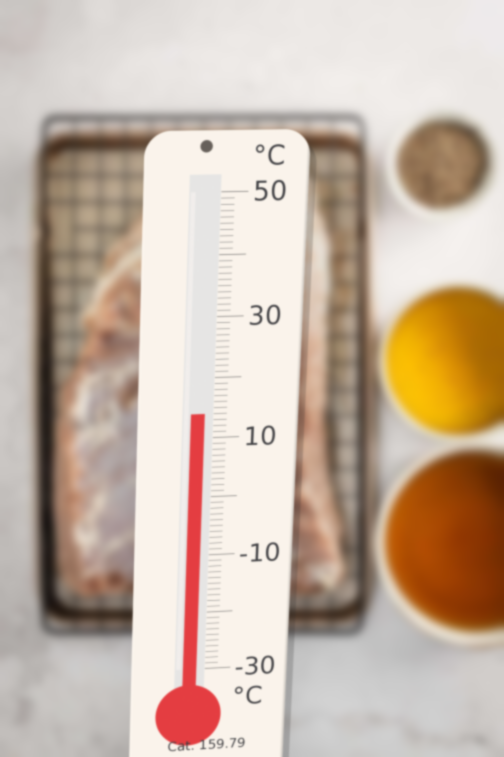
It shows 14; °C
